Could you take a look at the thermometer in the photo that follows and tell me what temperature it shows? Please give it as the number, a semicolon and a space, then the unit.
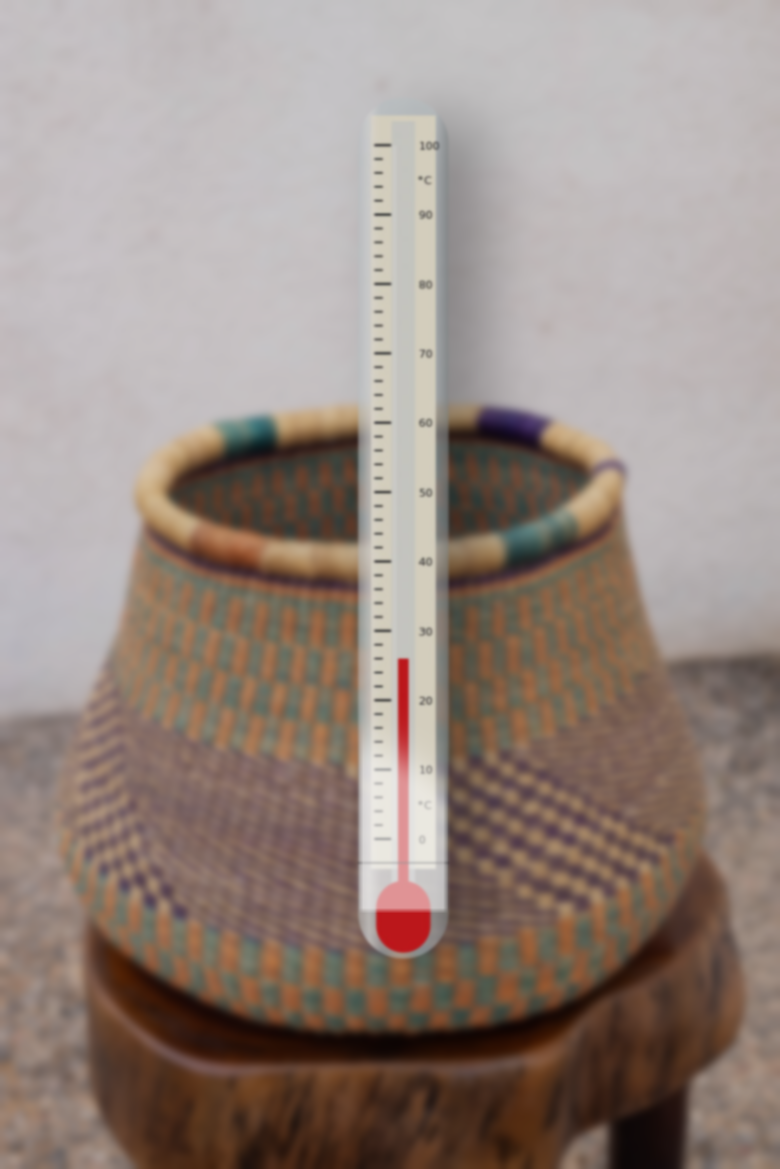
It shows 26; °C
